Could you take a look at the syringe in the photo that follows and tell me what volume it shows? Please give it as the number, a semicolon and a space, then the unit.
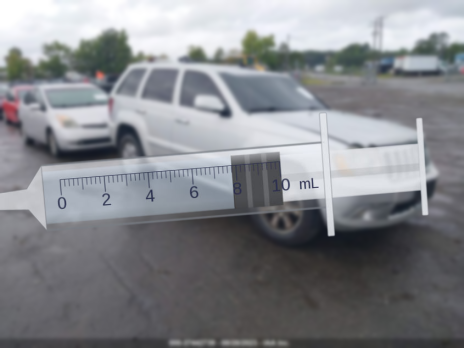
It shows 7.8; mL
